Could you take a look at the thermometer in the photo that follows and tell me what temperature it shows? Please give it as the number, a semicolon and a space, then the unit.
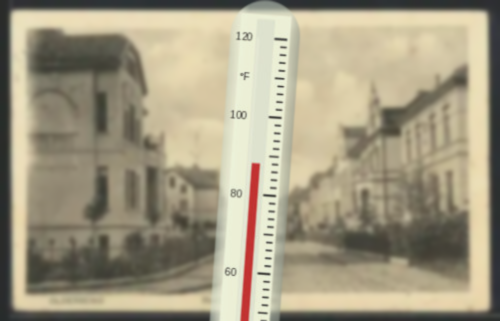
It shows 88; °F
